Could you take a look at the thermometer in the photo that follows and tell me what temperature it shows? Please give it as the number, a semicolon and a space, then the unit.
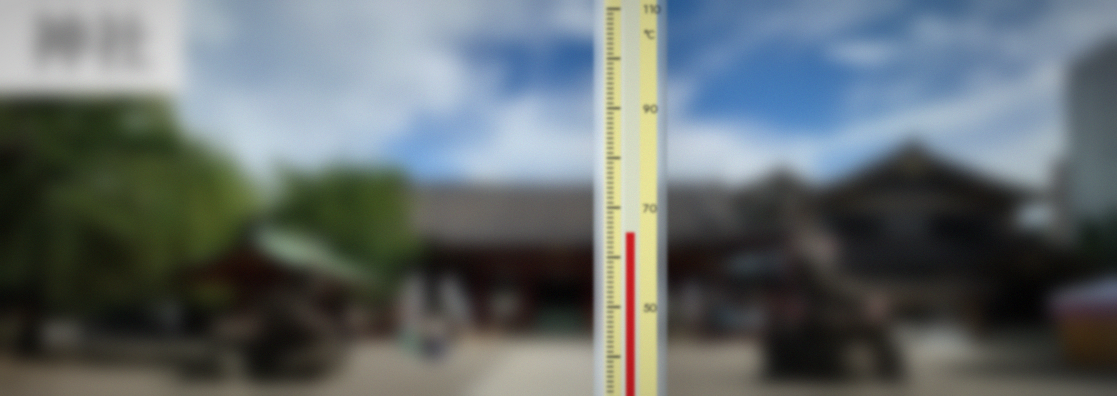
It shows 65; °C
